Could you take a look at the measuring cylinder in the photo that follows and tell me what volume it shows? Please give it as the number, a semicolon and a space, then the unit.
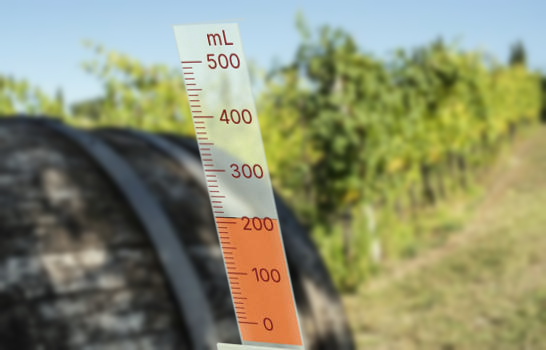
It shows 210; mL
